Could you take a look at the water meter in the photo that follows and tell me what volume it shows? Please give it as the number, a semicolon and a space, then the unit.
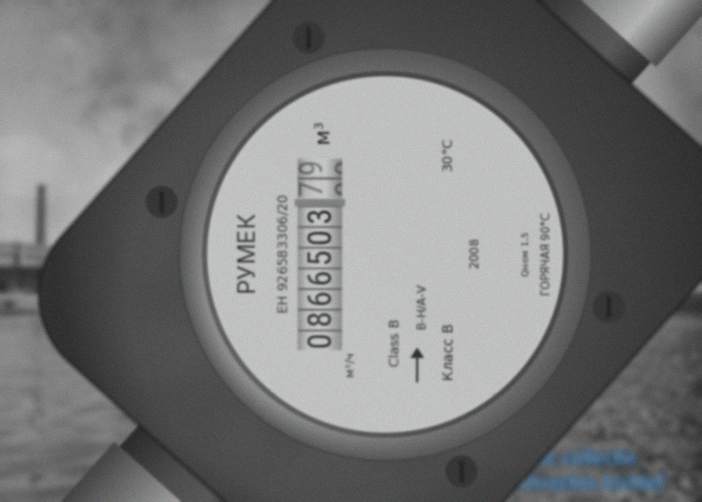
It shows 866503.79; m³
